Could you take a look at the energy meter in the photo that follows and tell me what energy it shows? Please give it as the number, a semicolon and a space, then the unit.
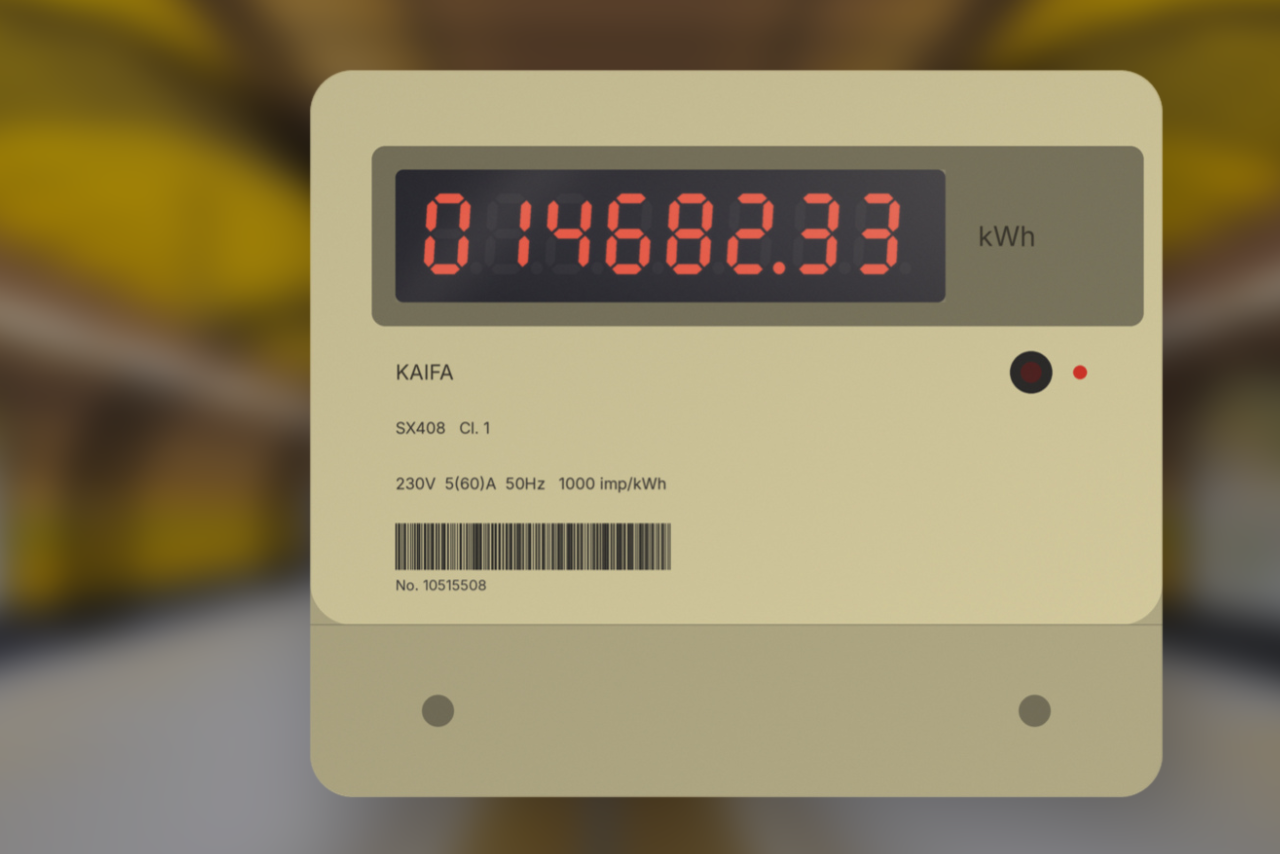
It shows 14682.33; kWh
